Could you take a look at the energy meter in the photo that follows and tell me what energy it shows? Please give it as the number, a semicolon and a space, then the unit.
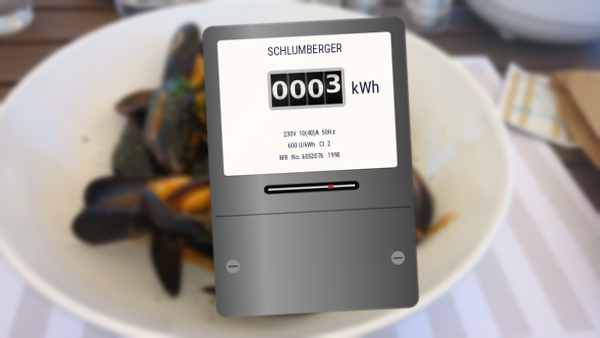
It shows 3; kWh
